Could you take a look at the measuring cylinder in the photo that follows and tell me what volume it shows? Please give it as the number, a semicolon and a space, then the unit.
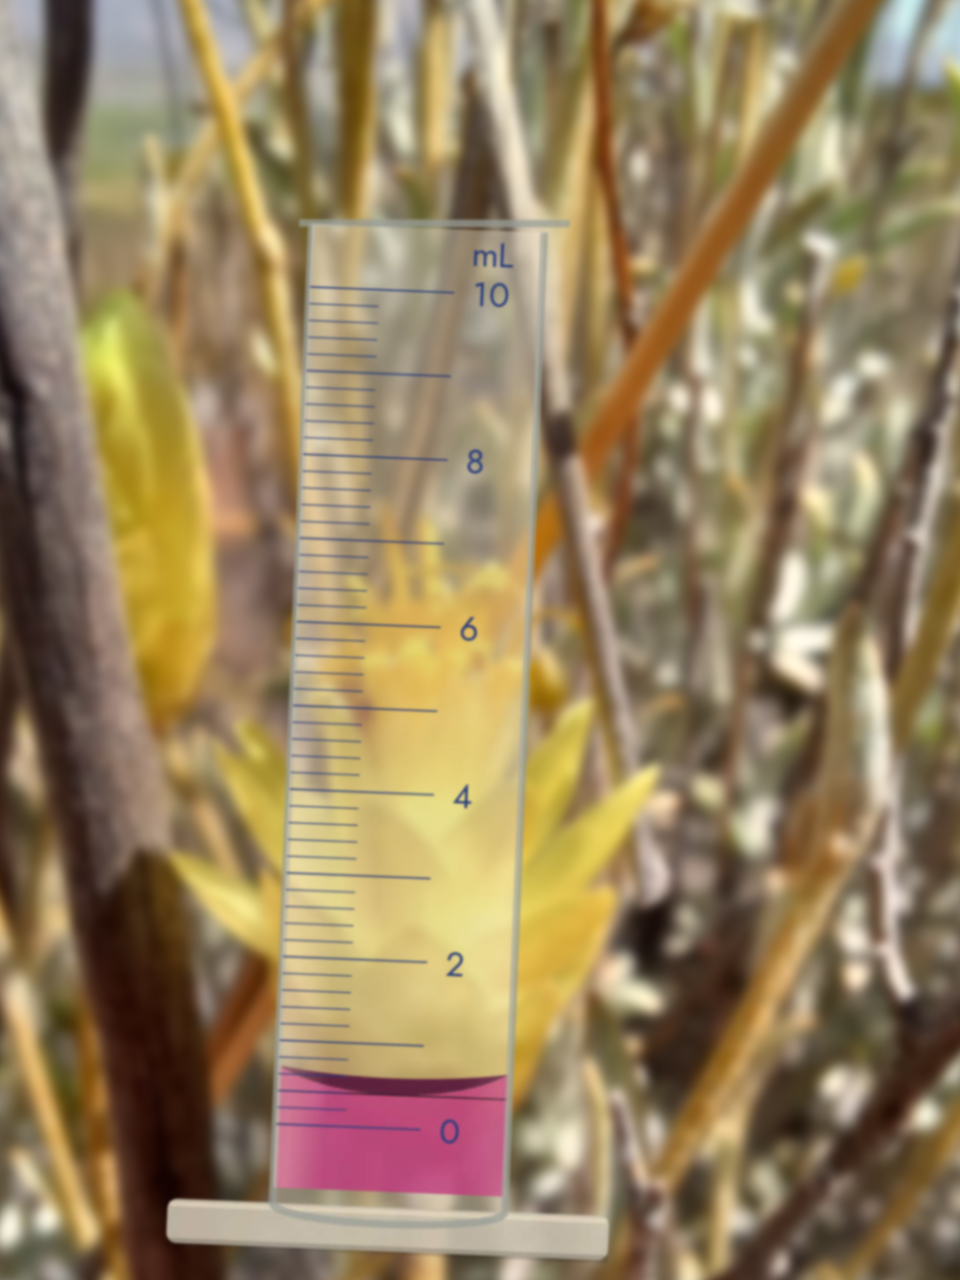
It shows 0.4; mL
